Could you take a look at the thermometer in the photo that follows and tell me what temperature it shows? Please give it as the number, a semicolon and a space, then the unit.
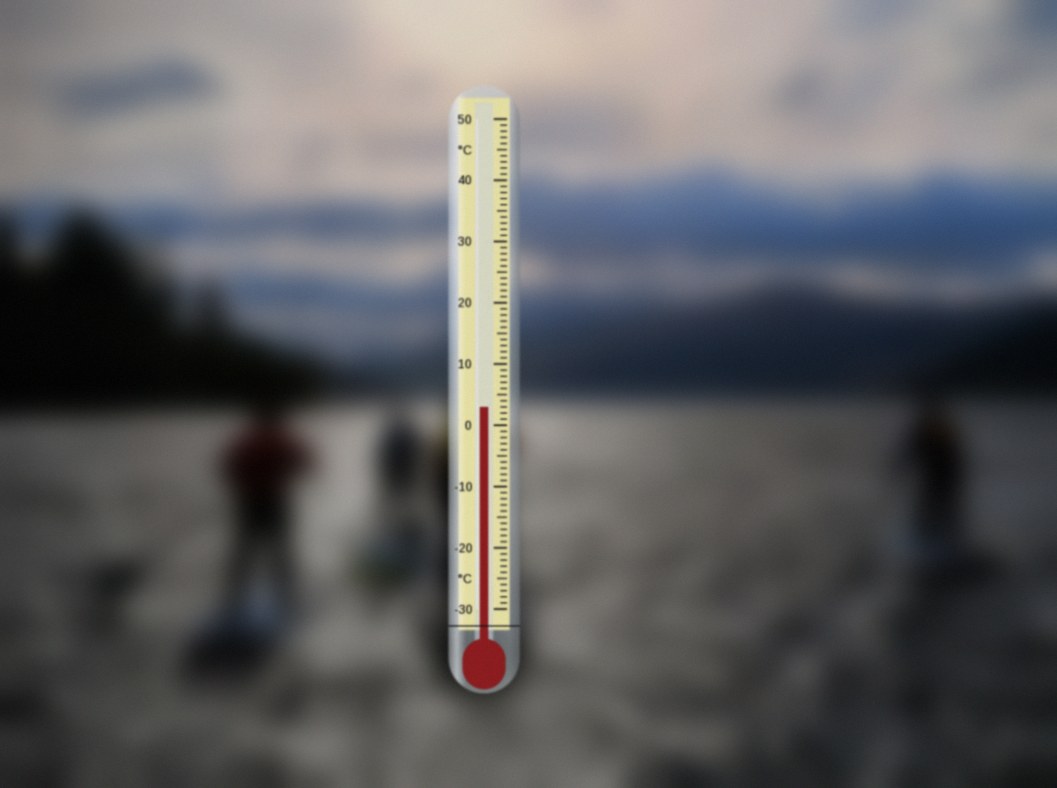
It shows 3; °C
